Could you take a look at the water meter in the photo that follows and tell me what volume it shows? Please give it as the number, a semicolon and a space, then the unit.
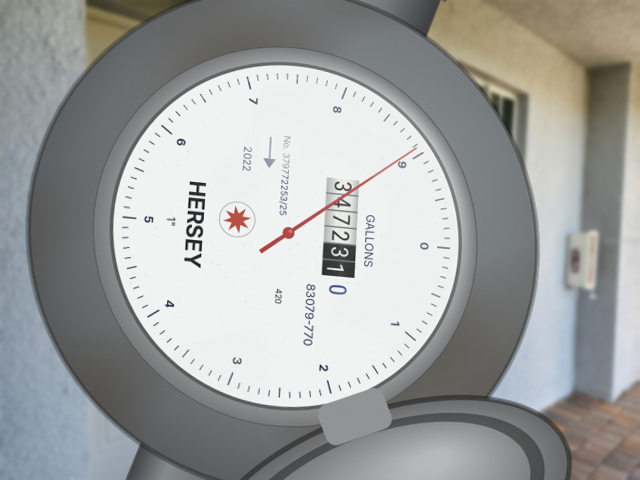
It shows 3472308.9; gal
